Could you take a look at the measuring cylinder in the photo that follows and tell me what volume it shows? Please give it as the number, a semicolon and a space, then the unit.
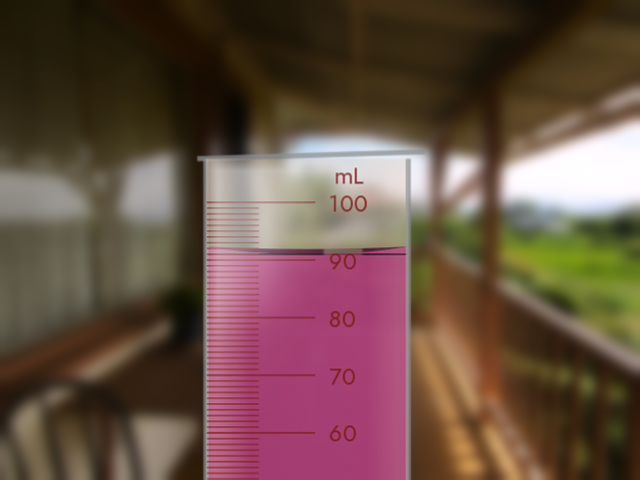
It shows 91; mL
